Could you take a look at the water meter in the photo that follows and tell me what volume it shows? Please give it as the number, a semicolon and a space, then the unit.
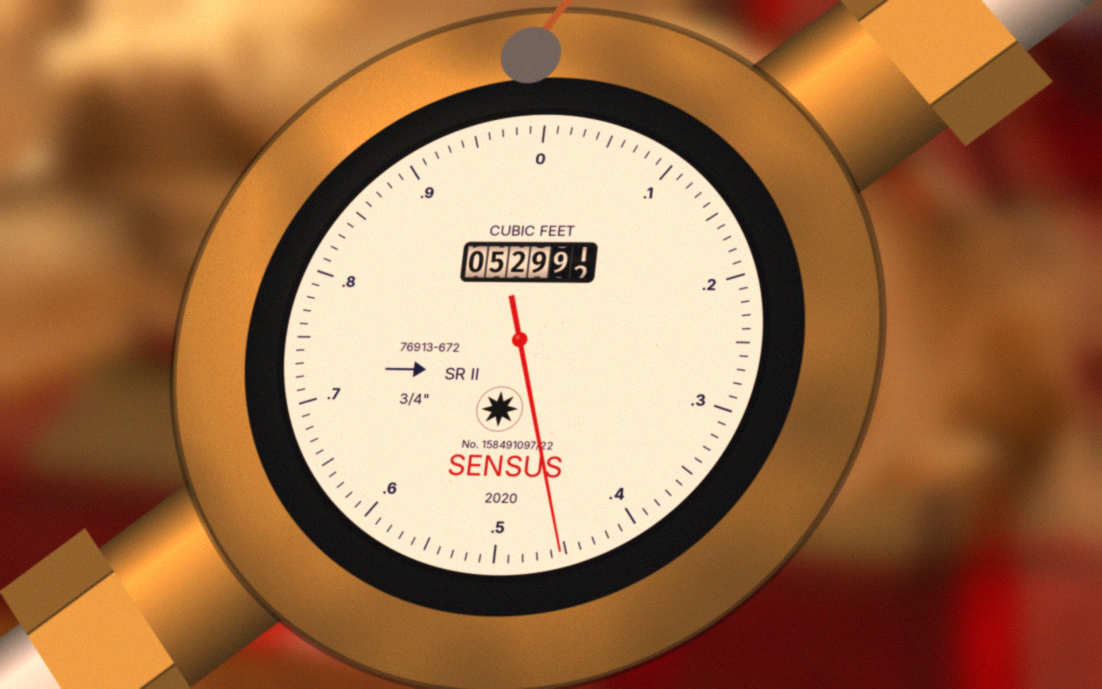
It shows 52991.45; ft³
